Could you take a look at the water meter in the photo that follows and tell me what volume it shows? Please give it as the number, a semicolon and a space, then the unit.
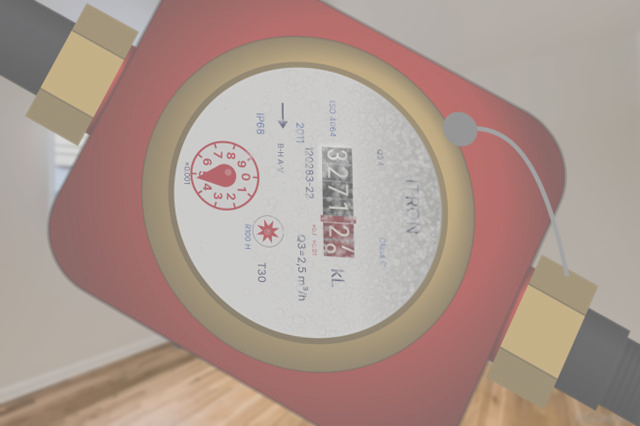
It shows 3271.274; kL
